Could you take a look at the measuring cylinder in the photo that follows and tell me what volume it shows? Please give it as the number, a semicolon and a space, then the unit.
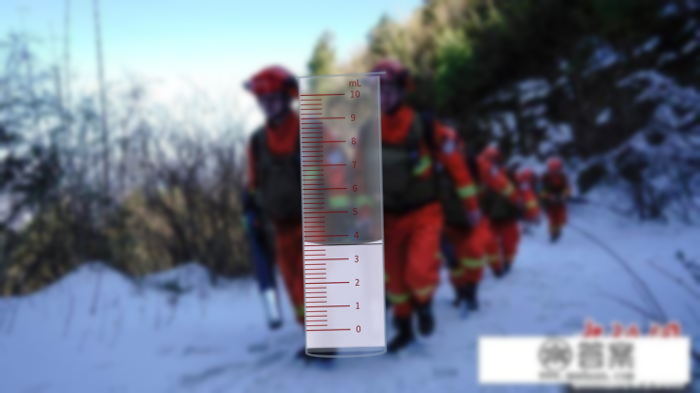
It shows 3.6; mL
